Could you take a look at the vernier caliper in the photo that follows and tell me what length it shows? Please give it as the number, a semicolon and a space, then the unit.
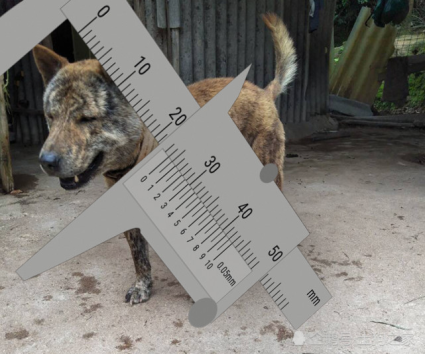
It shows 24.0; mm
